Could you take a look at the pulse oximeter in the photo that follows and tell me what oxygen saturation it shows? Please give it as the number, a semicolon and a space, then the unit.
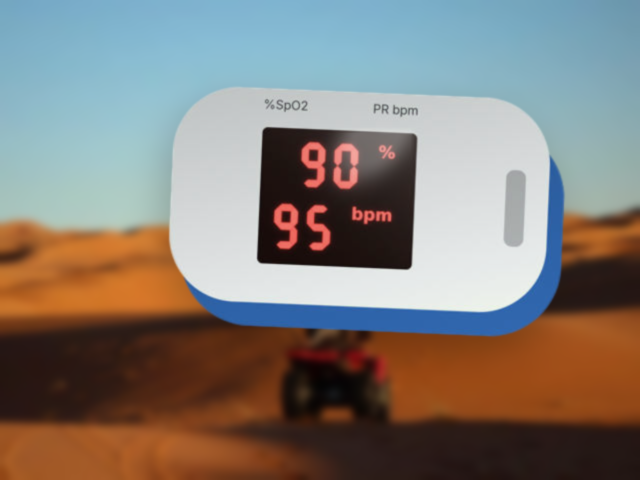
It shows 90; %
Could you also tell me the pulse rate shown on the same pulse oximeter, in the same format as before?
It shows 95; bpm
